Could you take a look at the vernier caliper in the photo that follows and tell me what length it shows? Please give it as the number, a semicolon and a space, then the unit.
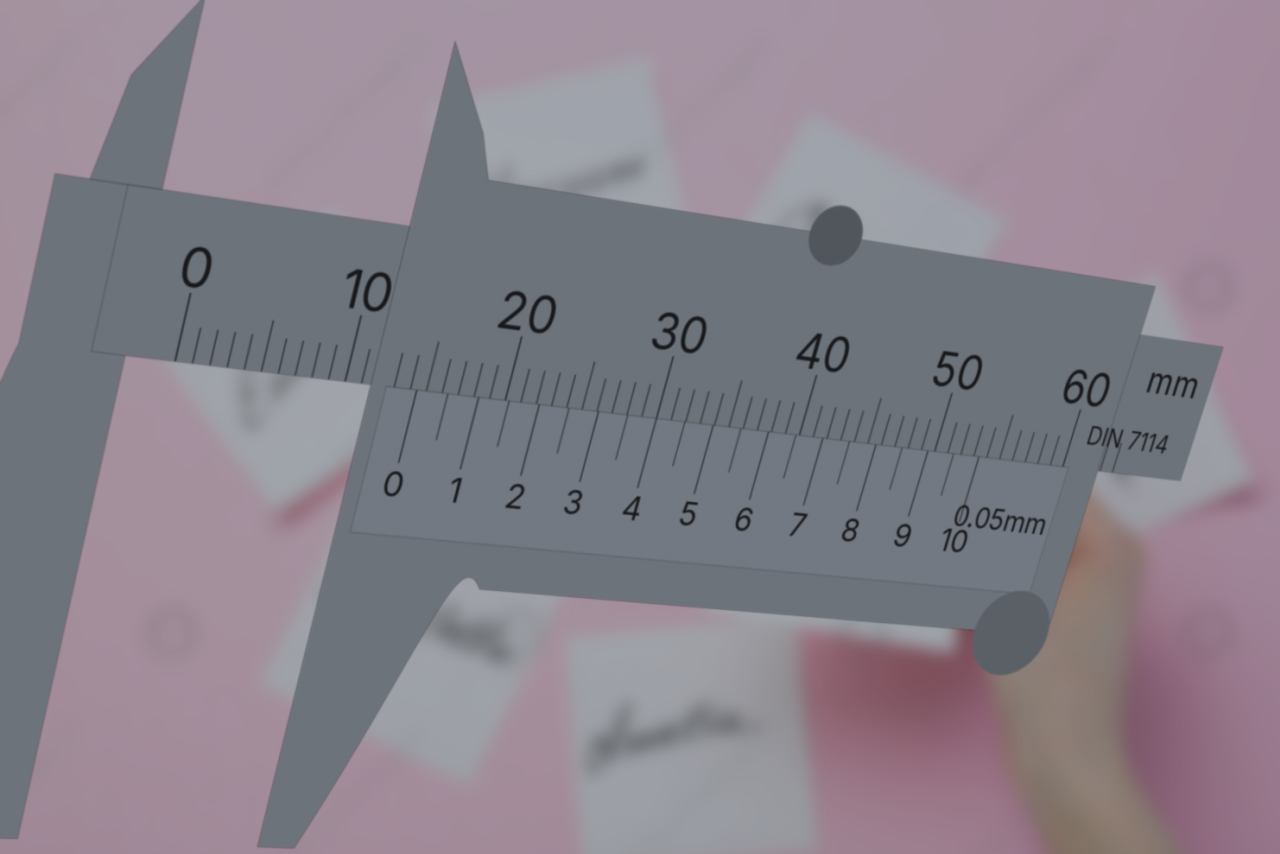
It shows 14.4; mm
